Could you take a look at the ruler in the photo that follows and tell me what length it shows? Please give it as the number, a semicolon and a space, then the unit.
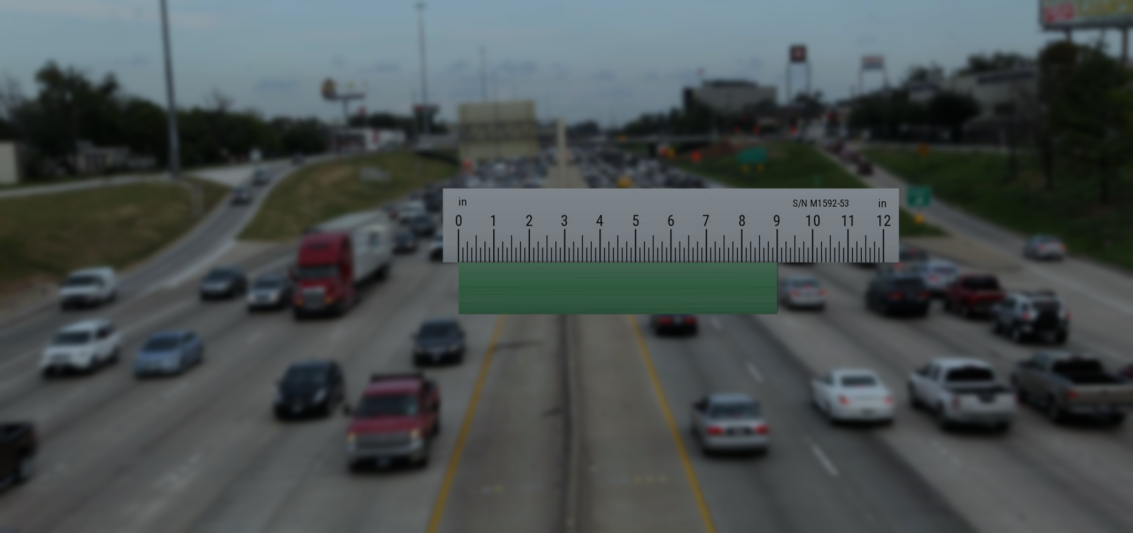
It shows 9; in
